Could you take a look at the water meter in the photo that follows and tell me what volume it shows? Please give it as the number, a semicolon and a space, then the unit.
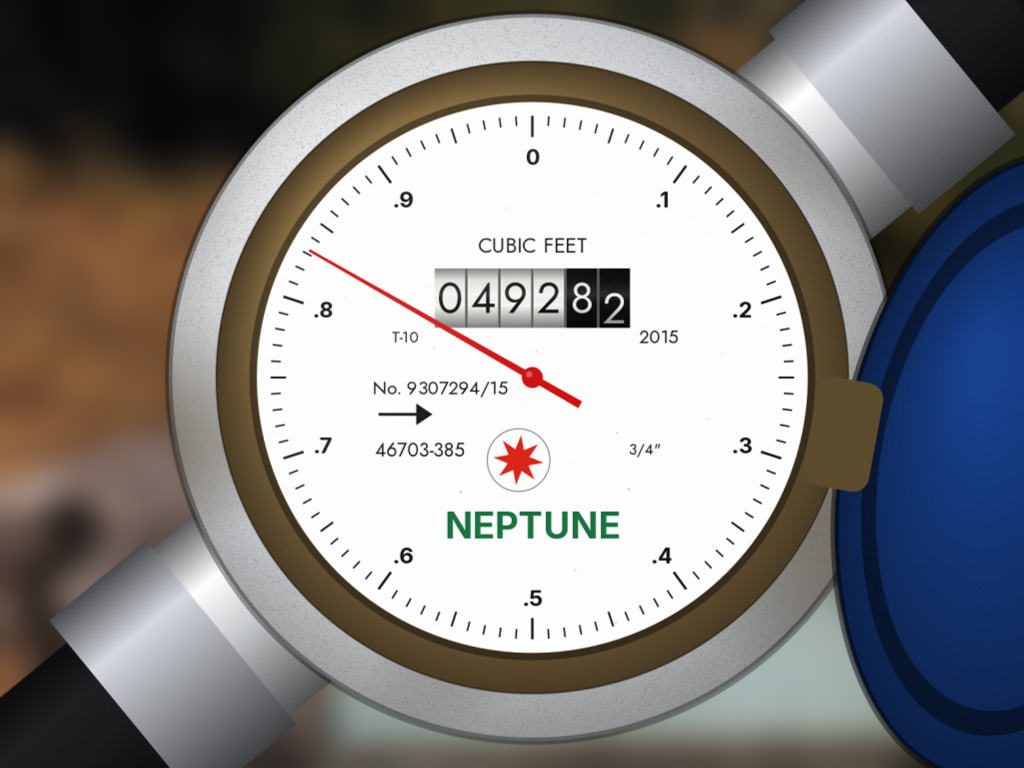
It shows 49281.83; ft³
